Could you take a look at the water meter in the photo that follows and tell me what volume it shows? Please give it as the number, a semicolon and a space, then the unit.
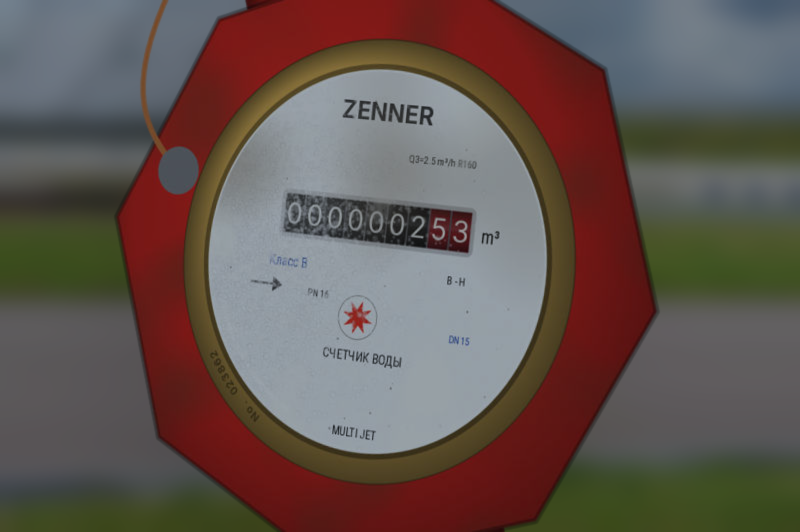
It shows 2.53; m³
